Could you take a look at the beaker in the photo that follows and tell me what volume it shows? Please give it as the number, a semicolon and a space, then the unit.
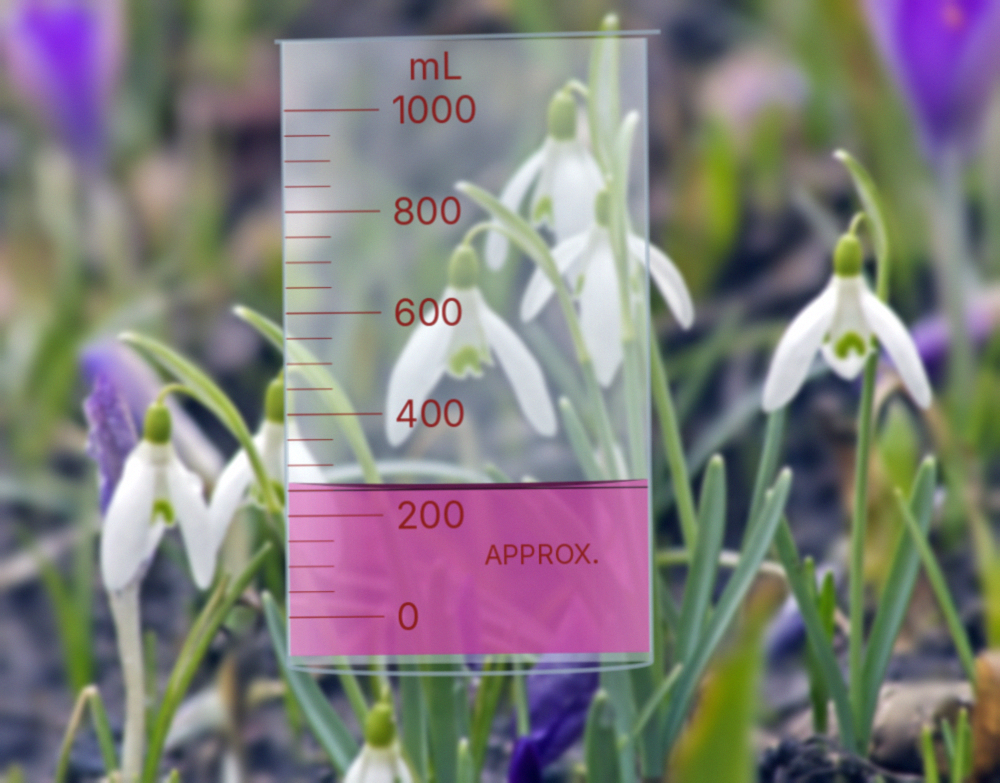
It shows 250; mL
